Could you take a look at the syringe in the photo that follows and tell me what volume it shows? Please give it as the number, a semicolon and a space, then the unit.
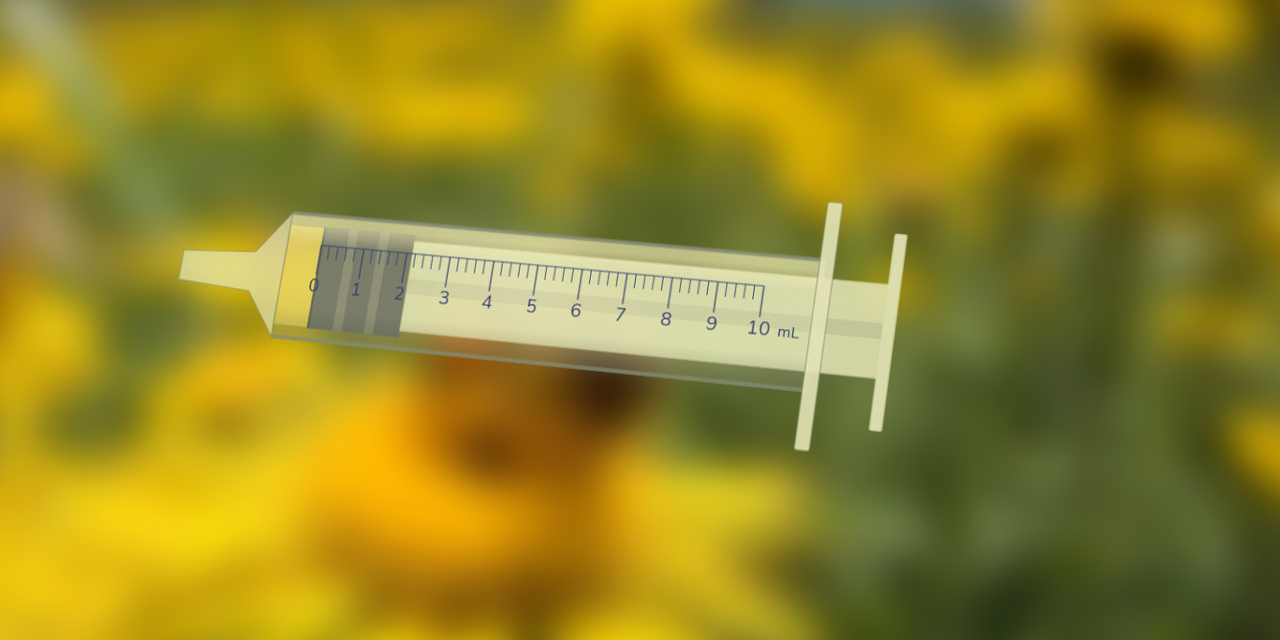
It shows 0; mL
